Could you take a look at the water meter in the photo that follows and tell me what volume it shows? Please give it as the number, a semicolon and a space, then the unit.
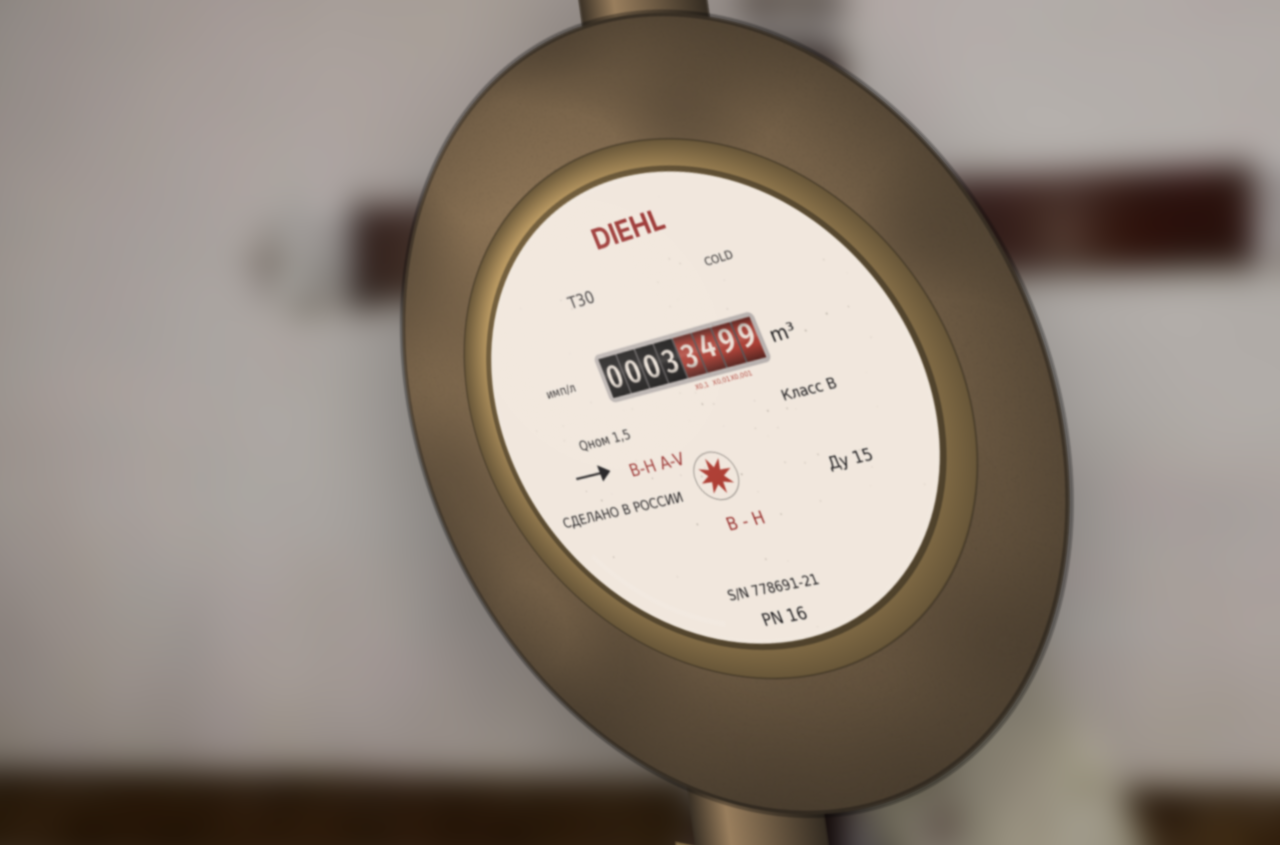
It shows 3.3499; m³
